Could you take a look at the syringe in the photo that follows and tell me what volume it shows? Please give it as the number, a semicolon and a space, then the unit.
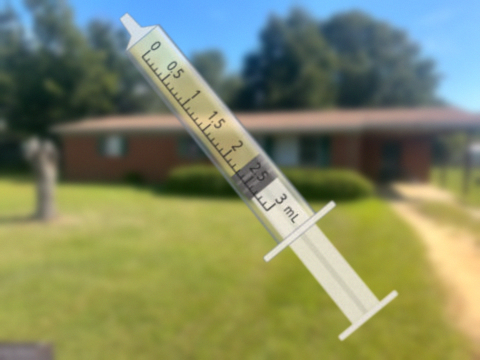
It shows 2.3; mL
